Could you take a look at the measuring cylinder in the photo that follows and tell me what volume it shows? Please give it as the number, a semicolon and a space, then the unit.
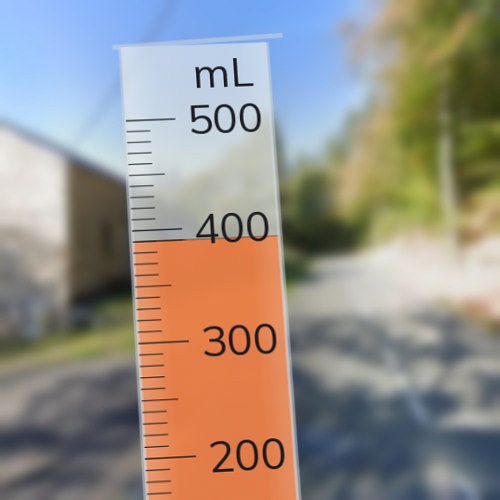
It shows 390; mL
